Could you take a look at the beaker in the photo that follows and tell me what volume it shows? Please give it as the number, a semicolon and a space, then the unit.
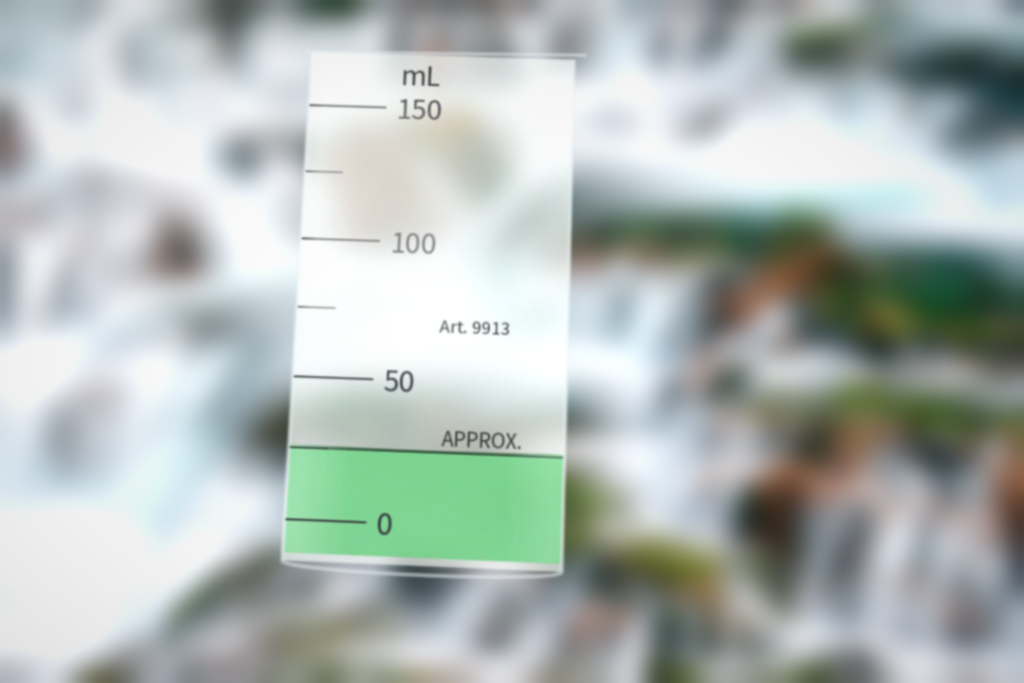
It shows 25; mL
